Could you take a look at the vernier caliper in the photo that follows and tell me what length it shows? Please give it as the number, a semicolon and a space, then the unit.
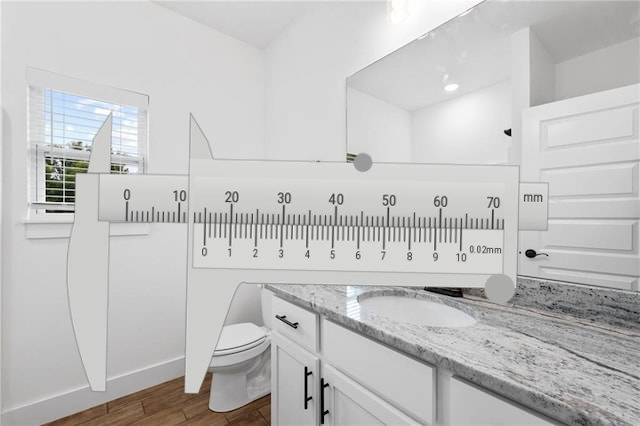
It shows 15.0; mm
